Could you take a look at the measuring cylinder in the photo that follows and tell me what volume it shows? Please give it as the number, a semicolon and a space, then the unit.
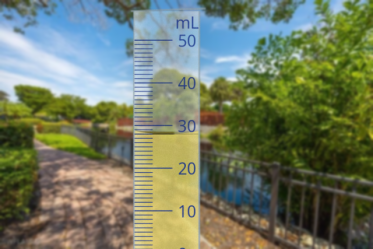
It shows 28; mL
